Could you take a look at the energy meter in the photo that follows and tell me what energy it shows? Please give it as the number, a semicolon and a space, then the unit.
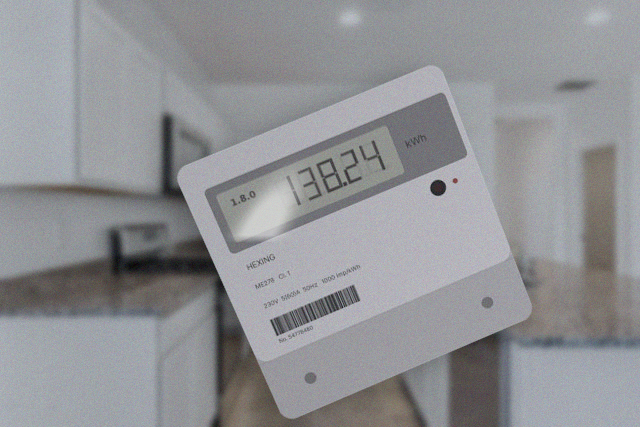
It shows 138.24; kWh
